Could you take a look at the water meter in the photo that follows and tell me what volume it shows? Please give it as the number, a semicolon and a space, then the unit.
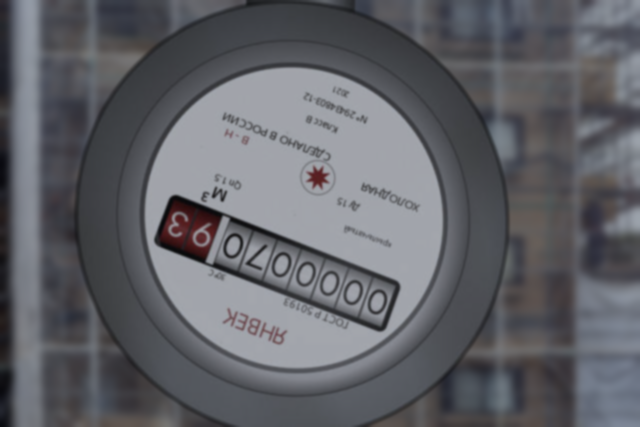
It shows 70.93; m³
